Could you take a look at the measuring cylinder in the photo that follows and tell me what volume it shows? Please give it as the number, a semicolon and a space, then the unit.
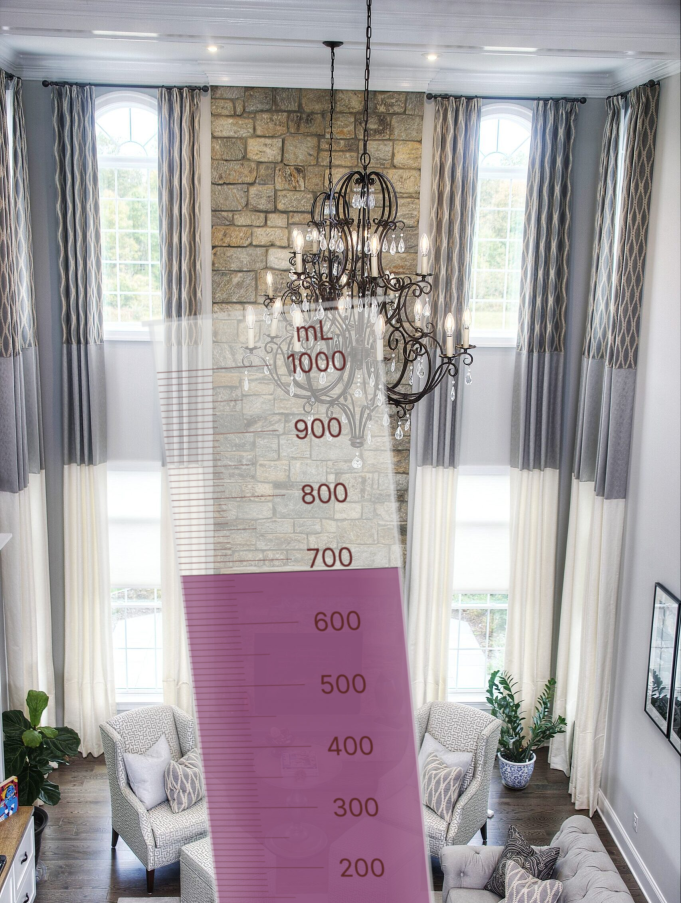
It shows 680; mL
